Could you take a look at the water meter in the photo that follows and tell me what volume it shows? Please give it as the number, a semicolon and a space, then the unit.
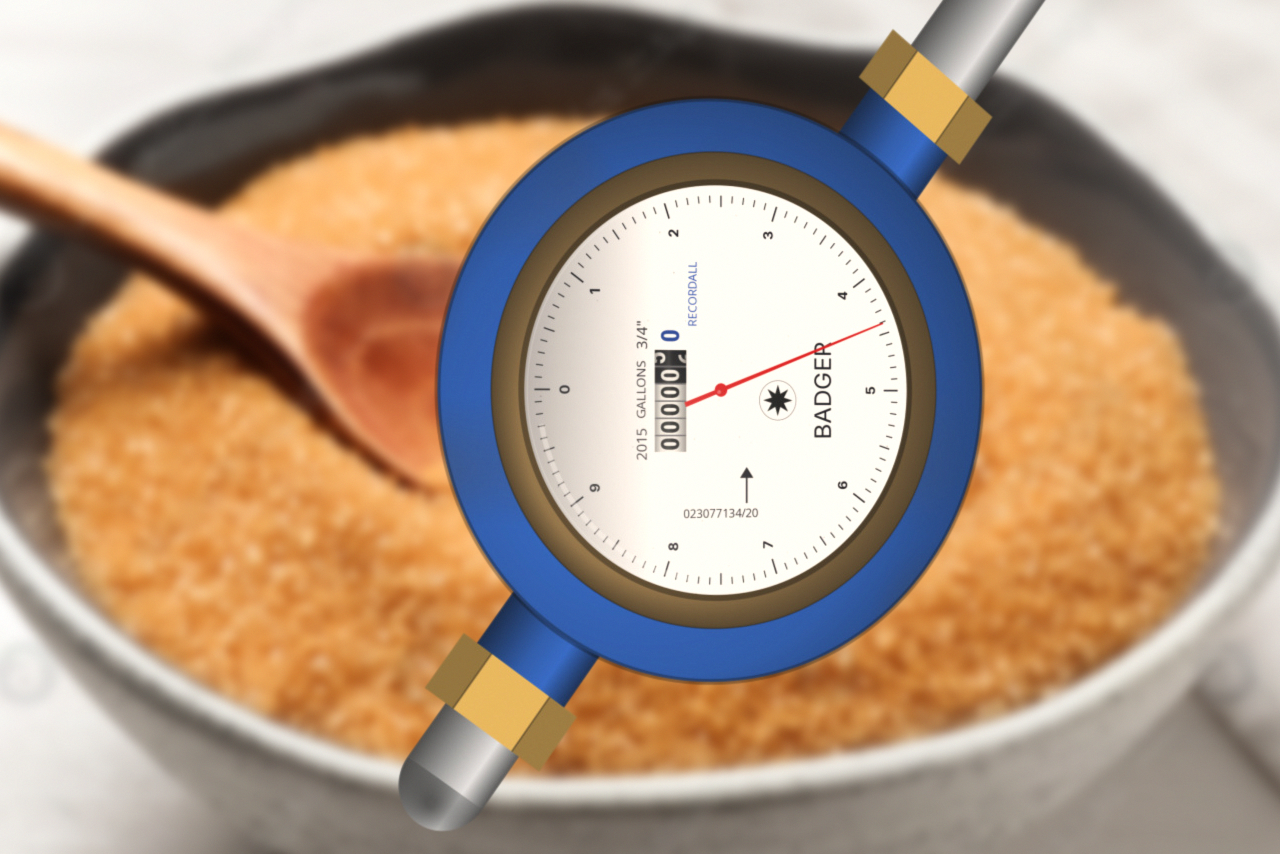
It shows 54.4; gal
